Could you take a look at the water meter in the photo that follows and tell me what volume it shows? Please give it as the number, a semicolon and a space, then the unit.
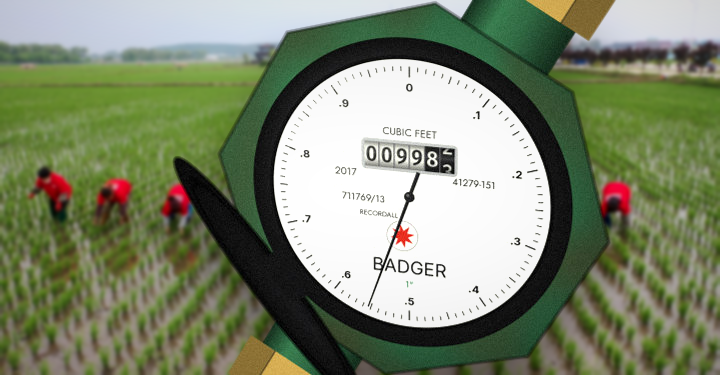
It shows 9982.55; ft³
